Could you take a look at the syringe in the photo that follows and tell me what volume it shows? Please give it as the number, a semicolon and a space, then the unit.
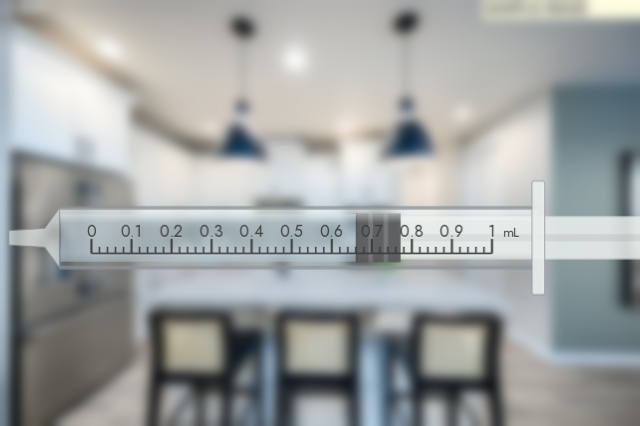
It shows 0.66; mL
